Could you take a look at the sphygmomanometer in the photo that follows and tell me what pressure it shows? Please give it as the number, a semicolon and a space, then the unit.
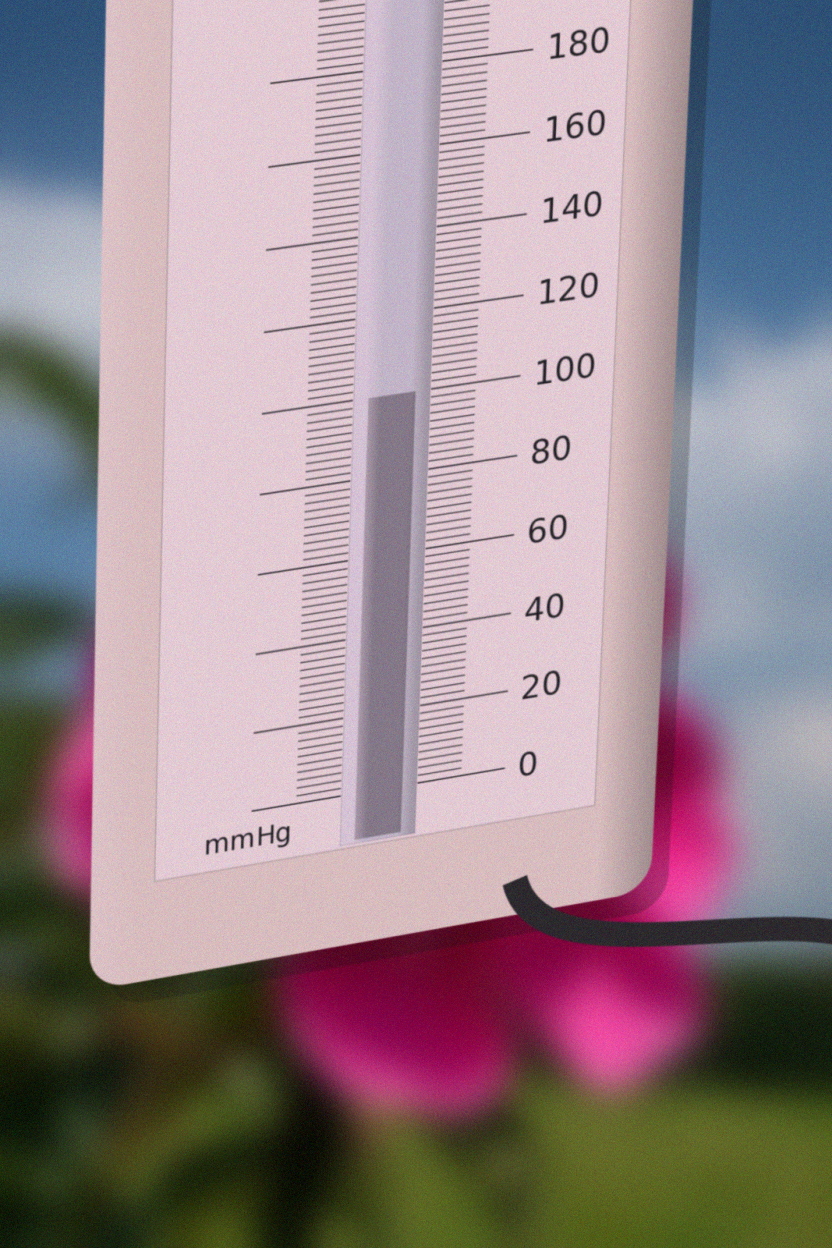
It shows 100; mmHg
